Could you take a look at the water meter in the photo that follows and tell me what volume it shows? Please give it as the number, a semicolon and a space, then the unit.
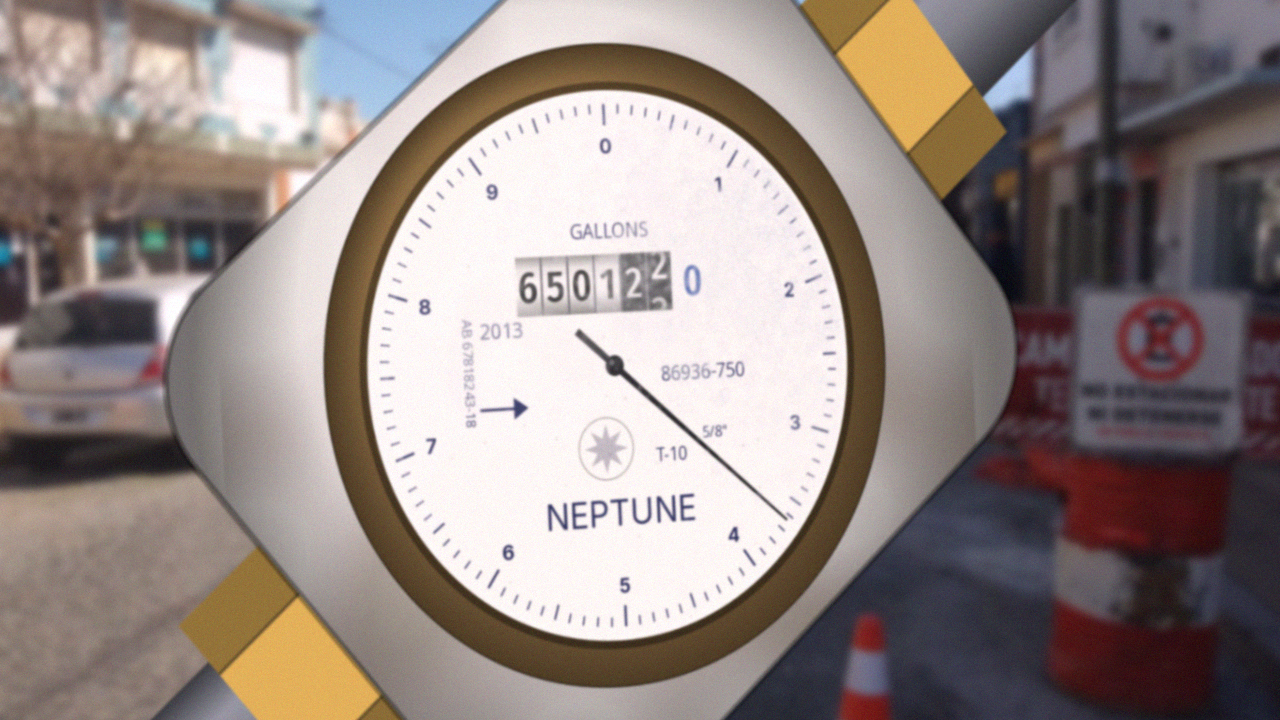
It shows 6501223.6; gal
